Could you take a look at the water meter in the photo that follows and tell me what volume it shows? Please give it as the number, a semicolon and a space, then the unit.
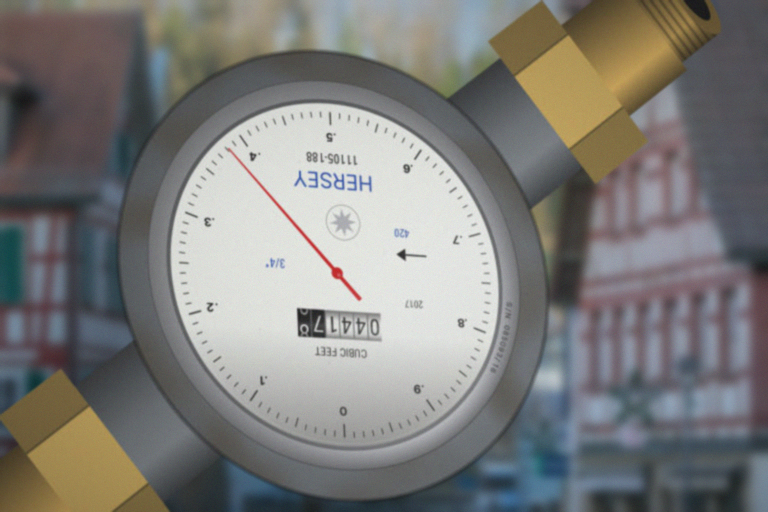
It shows 44178.38; ft³
